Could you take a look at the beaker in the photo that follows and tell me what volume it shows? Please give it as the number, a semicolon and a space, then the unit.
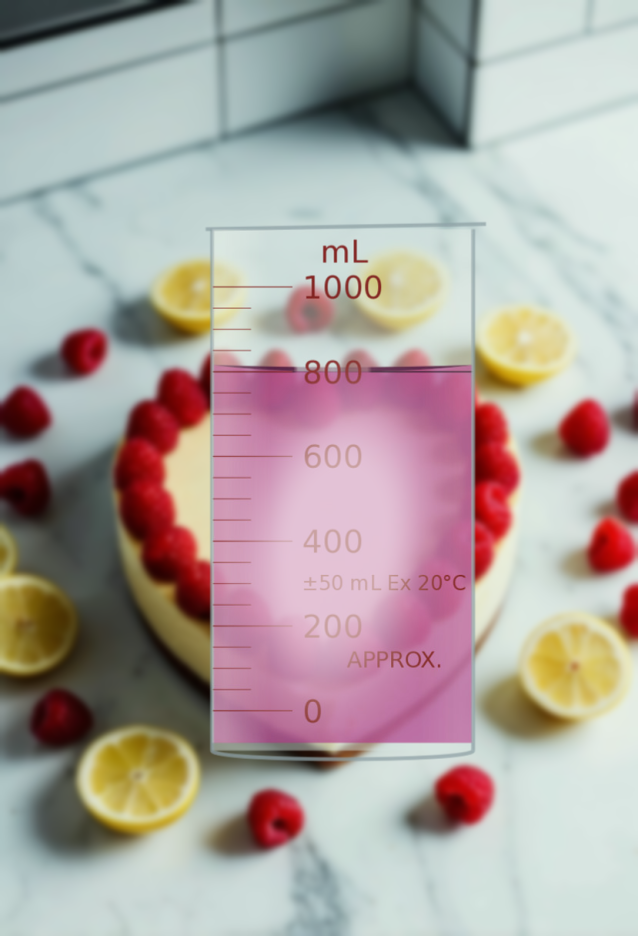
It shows 800; mL
